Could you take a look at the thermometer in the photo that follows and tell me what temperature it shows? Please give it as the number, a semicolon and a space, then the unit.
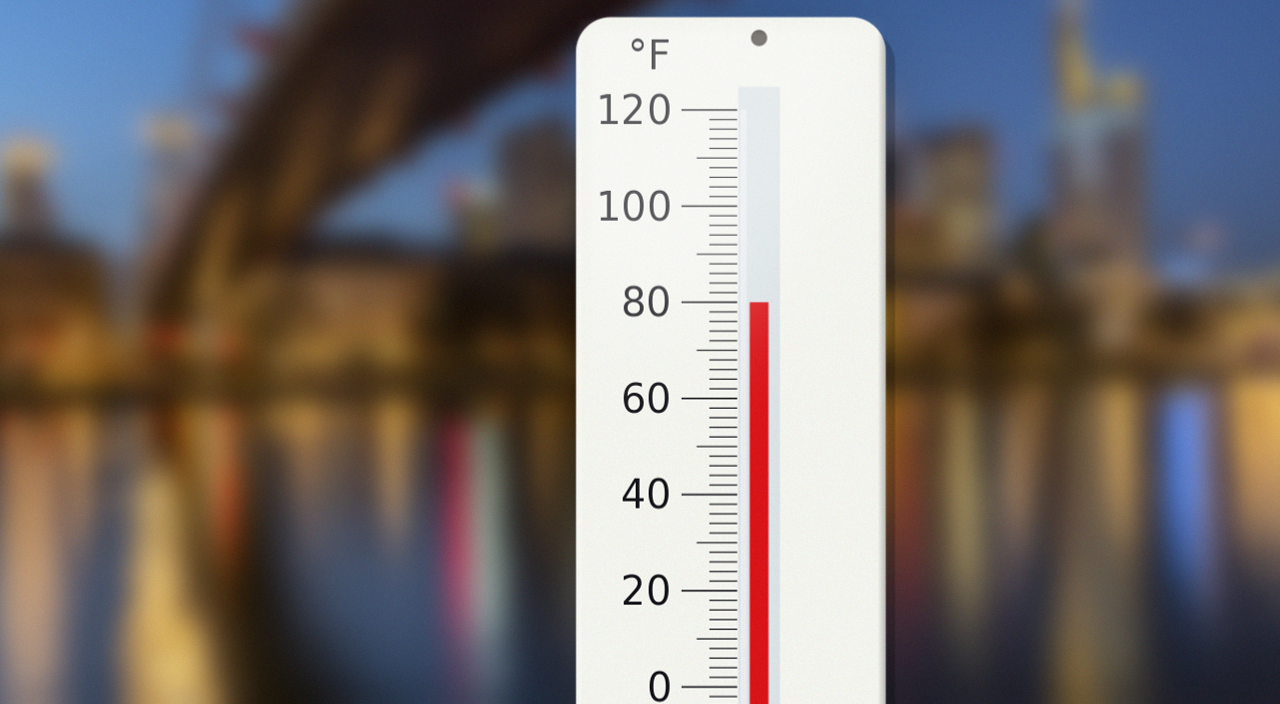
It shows 80; °F
